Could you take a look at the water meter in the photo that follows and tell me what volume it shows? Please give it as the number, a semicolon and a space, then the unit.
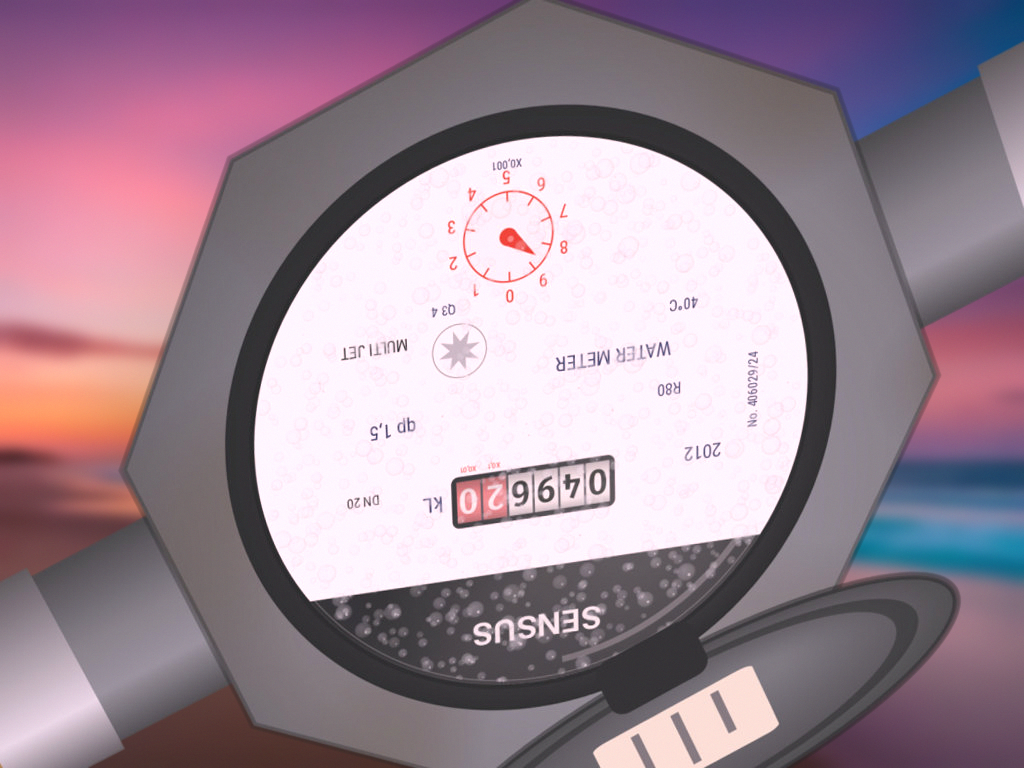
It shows 496.208; kL
